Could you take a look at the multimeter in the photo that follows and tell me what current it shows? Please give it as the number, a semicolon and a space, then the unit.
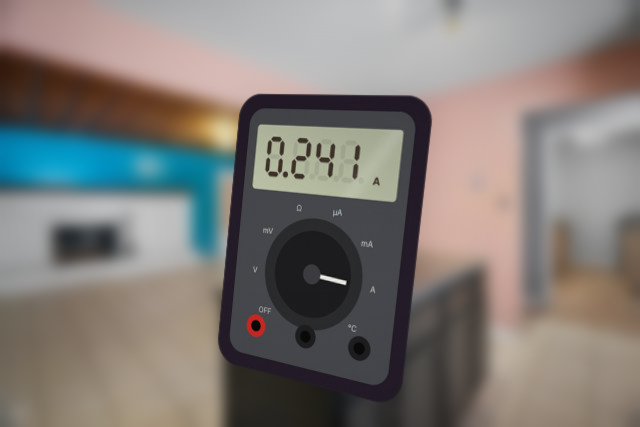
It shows 0.241; A
